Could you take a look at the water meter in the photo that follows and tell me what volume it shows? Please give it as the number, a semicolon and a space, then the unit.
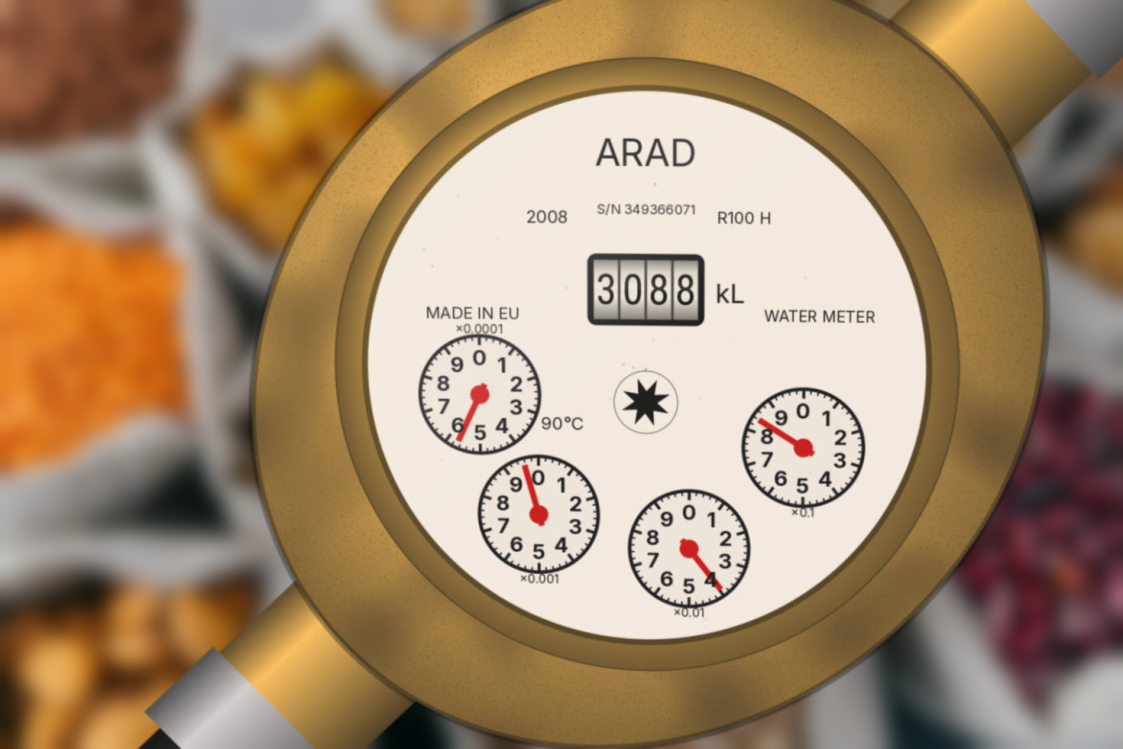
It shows 3088.8395; kL
